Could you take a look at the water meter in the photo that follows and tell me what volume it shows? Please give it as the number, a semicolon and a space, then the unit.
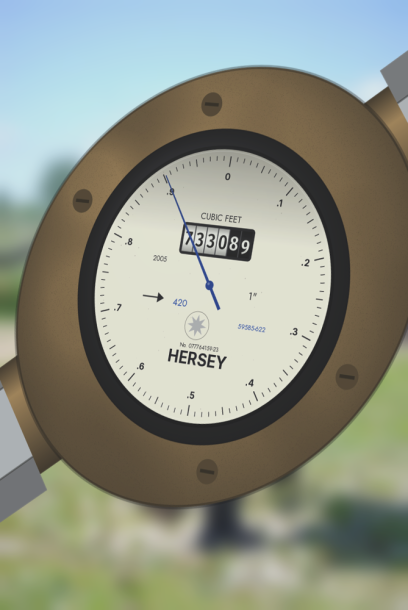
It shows 733088.90; ft³
